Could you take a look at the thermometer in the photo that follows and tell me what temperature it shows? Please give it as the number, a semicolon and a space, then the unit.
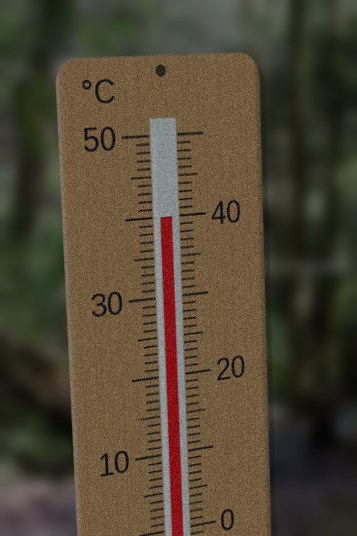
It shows 40; °C
